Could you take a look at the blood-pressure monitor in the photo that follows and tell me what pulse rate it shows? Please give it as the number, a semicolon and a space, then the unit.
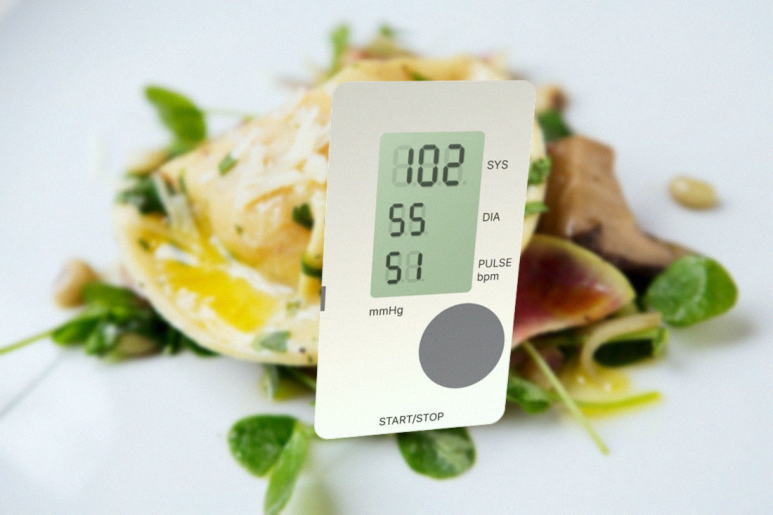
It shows 51; bpm
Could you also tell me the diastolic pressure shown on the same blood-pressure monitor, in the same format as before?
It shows 55; mmHg
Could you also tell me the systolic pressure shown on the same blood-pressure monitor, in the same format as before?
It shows 102; mmHg
